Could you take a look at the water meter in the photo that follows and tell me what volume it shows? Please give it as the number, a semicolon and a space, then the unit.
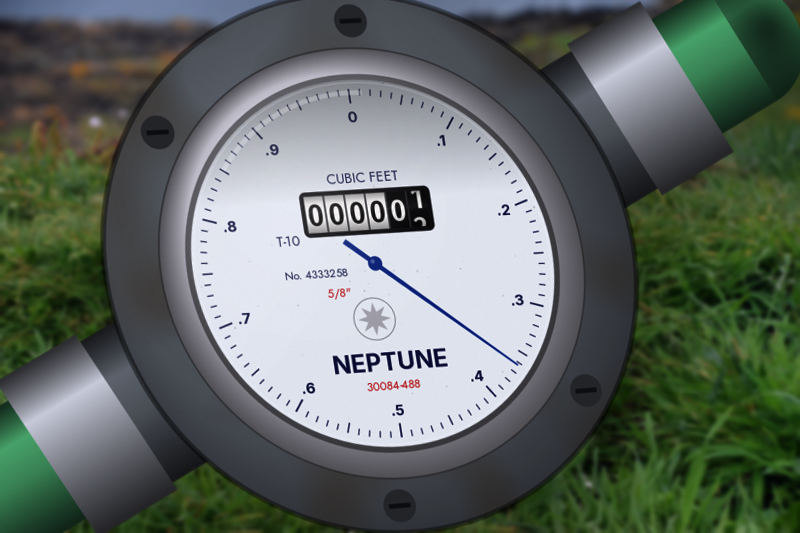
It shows 1.36; ft³
